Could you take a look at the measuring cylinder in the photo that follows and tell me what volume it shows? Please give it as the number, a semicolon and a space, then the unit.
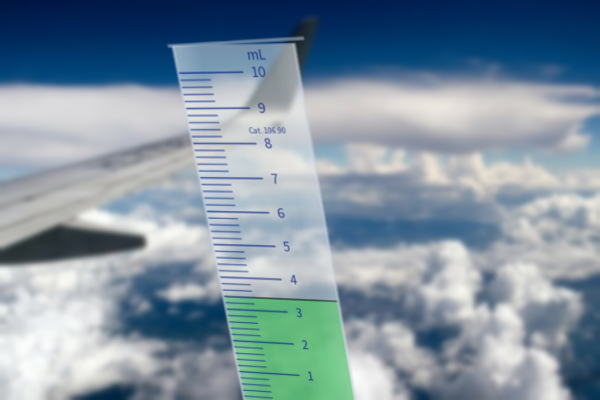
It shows 3.4; mL
